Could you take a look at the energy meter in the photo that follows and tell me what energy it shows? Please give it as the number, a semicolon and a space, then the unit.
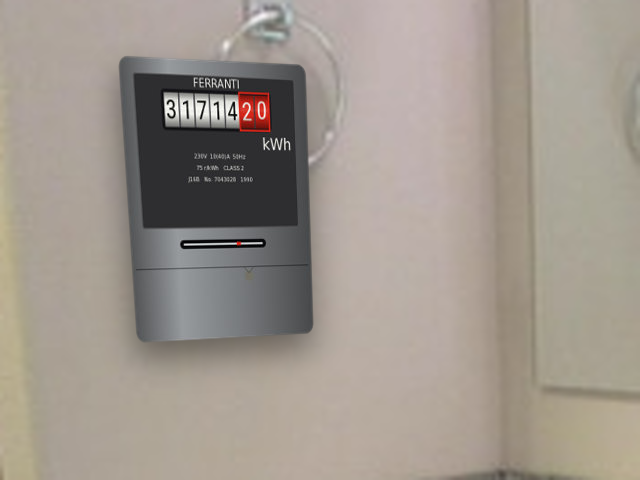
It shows 31714.20; kWh
